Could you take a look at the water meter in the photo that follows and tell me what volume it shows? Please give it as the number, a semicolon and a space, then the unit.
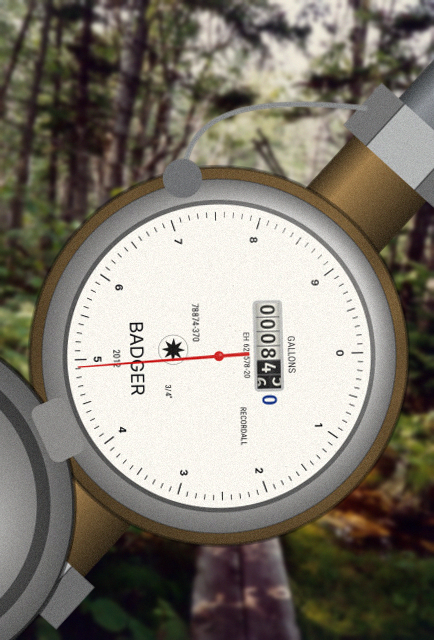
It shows 8454.9; gal
